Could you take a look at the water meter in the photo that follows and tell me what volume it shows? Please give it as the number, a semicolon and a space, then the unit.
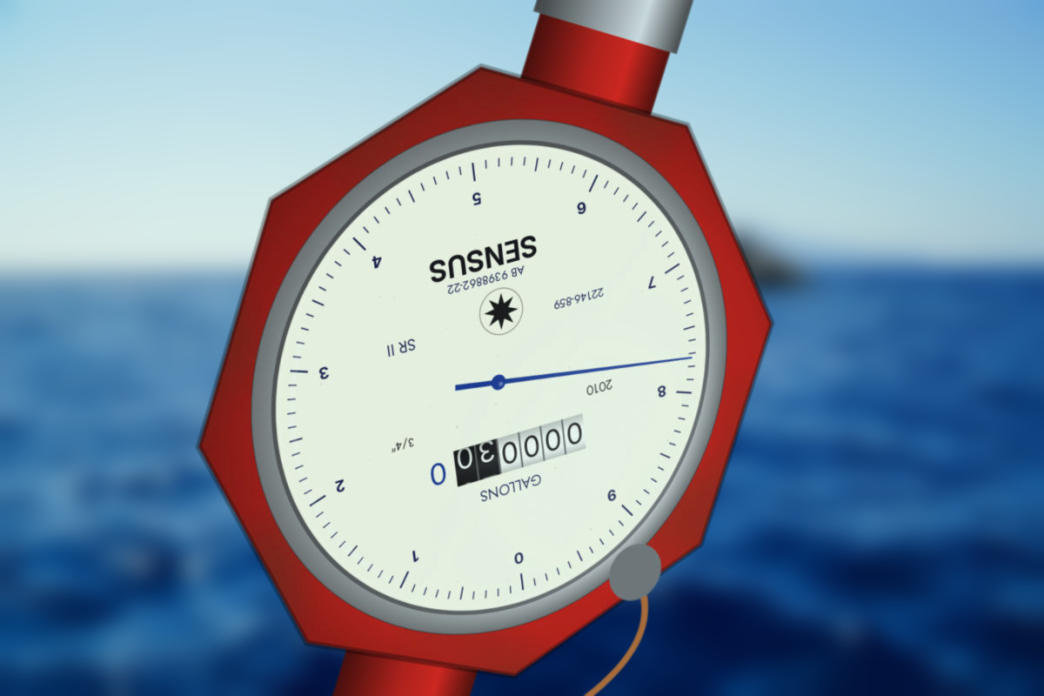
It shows 297.7; gal
